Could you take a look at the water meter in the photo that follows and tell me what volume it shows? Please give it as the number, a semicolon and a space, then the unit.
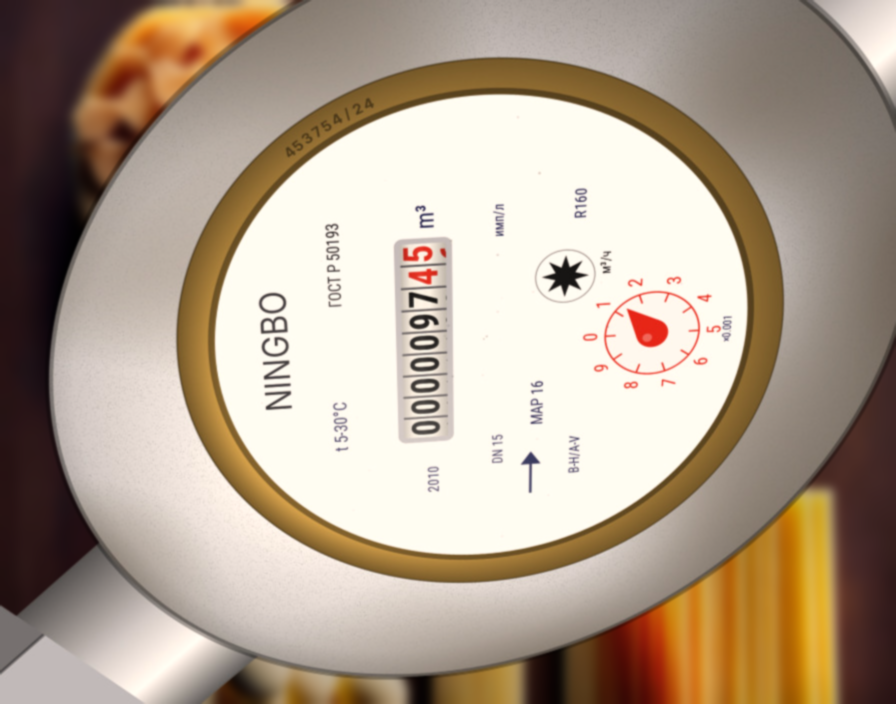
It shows 97.451; m³
